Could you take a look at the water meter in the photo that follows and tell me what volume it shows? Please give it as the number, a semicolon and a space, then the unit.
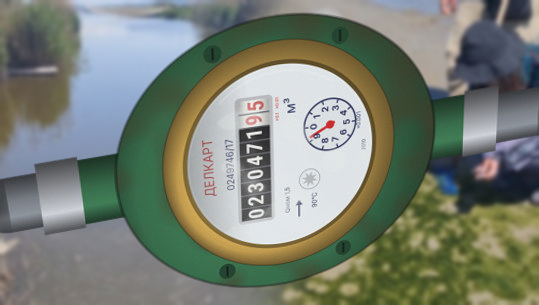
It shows 230471.949; m³
